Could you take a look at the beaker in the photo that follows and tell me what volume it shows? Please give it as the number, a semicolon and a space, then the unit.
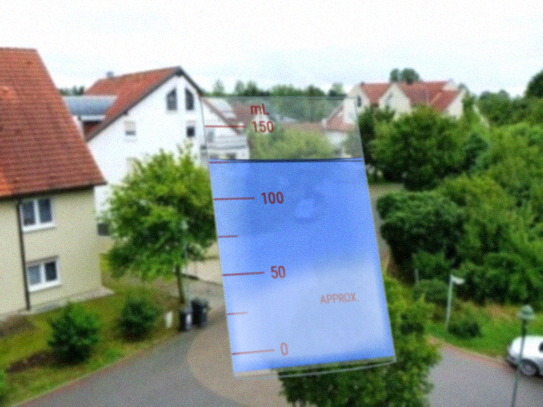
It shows 125; mL
